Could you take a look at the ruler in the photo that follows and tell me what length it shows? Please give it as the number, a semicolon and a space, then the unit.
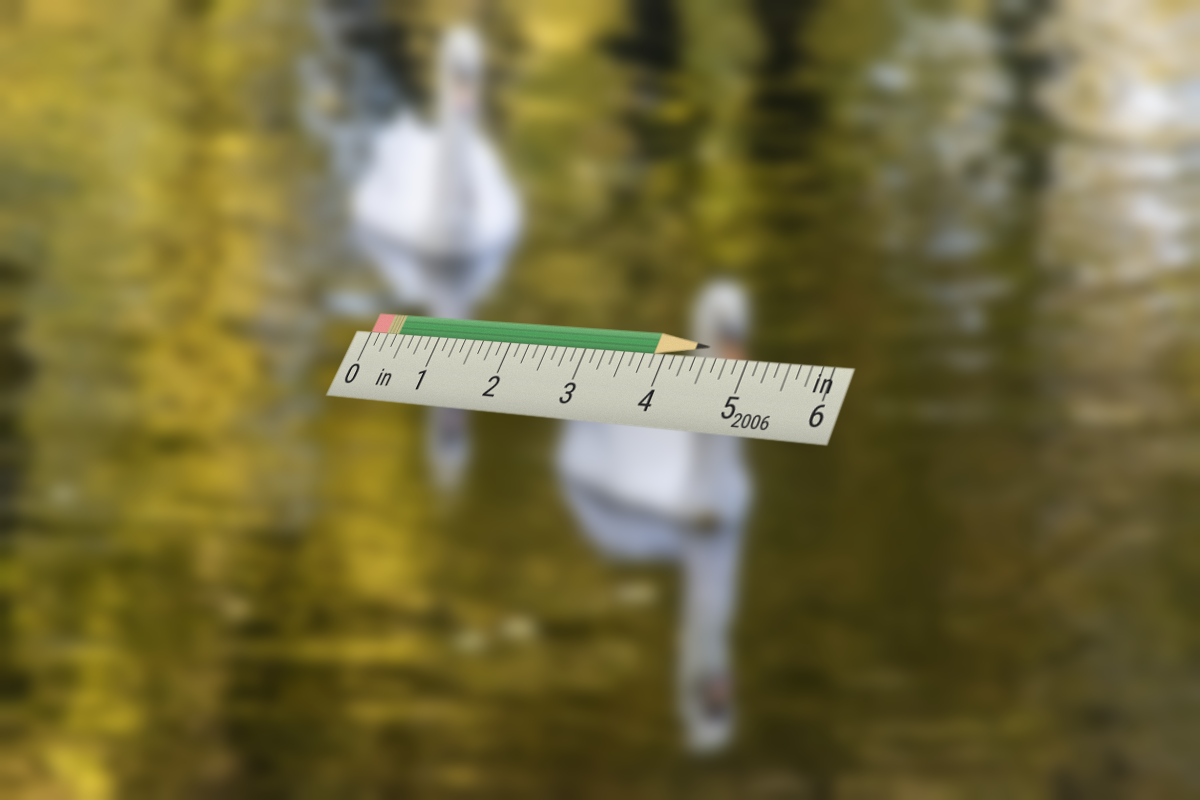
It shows 4.5; in
